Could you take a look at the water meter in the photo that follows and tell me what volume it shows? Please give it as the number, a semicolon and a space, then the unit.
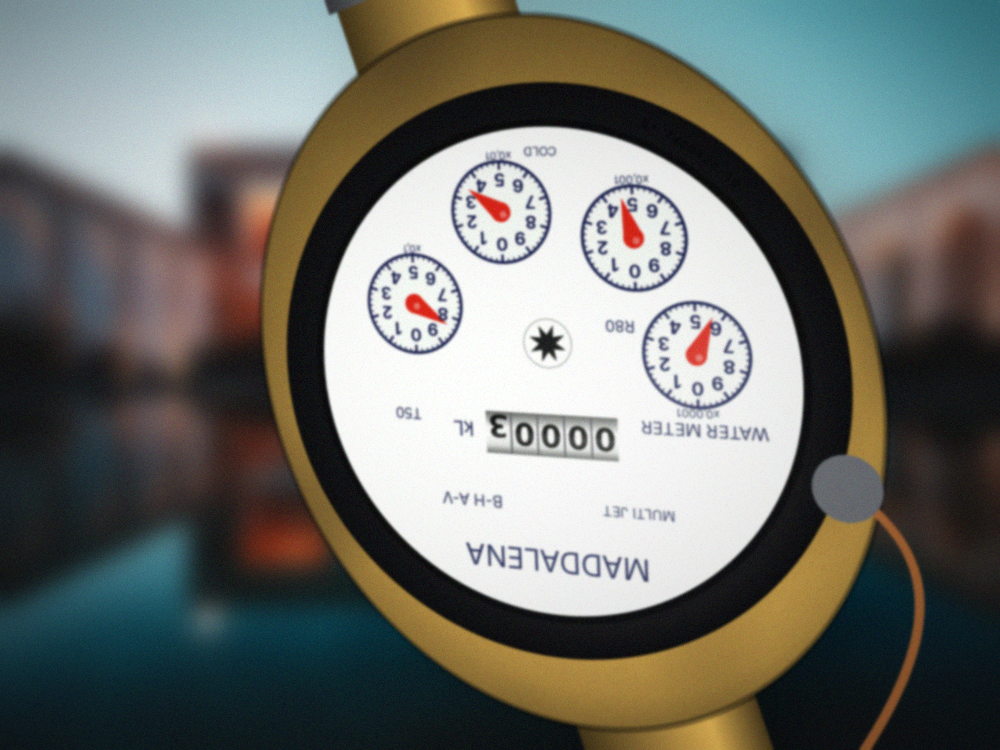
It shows 2.8345; kL
